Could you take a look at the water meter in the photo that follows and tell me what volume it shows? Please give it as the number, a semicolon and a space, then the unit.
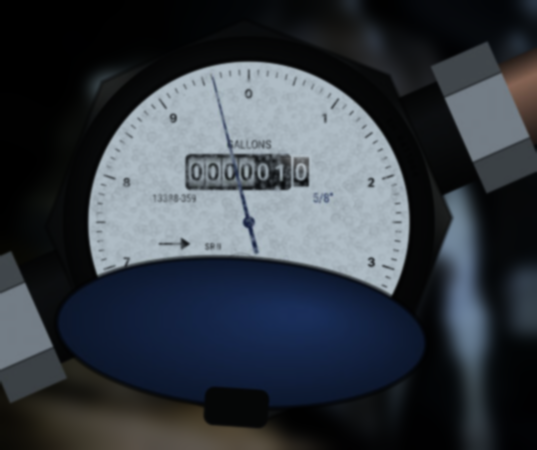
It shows 9.6; gal
